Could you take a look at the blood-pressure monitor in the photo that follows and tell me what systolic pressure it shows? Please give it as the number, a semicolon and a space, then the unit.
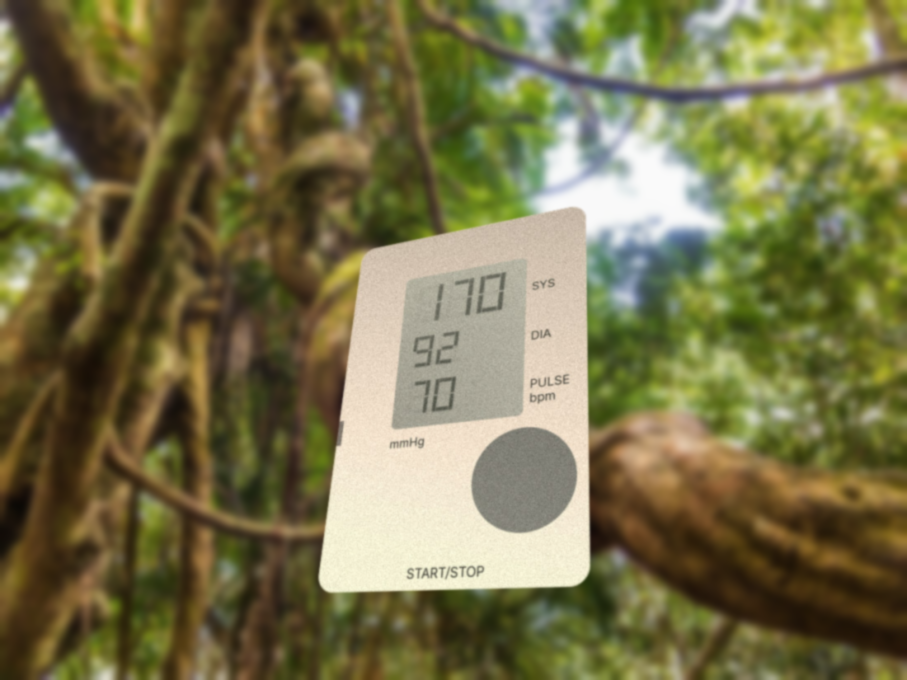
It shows 170; mmHg
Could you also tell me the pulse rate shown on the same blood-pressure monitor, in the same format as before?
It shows 70; bpm
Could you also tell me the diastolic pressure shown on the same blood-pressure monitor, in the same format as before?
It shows 92; mmHg
